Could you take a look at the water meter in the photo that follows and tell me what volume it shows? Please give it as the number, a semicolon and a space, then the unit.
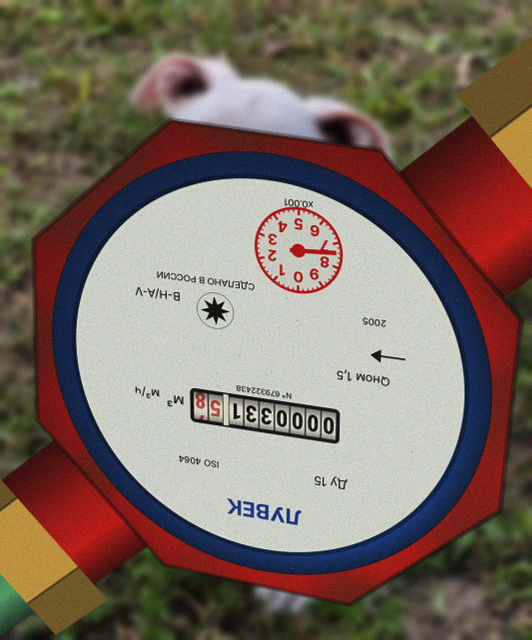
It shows 331.577; m³
